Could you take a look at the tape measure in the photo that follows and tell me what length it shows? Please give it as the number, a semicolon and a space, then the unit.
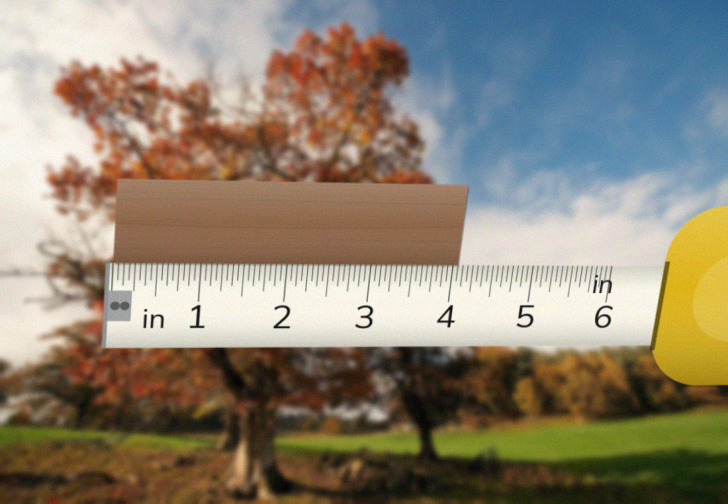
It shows 4.0625; in
